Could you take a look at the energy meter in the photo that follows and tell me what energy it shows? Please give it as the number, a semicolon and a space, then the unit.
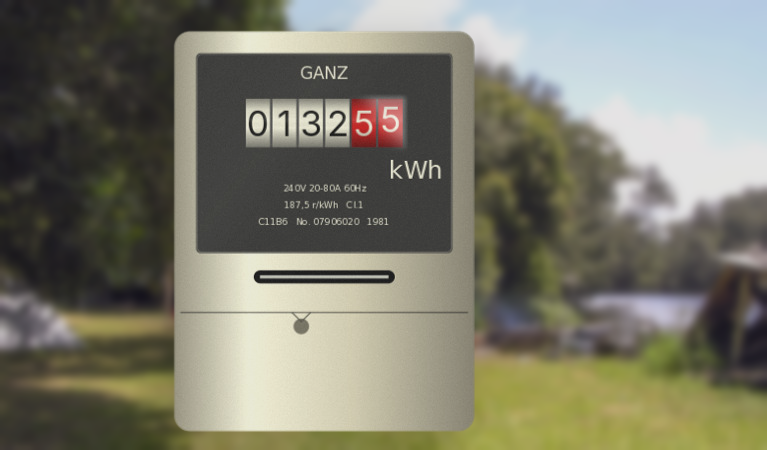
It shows 132.55; kWh
